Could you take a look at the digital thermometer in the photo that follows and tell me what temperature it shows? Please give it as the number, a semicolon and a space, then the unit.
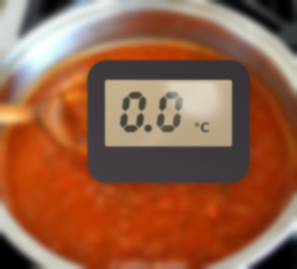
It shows 0.0; °C
